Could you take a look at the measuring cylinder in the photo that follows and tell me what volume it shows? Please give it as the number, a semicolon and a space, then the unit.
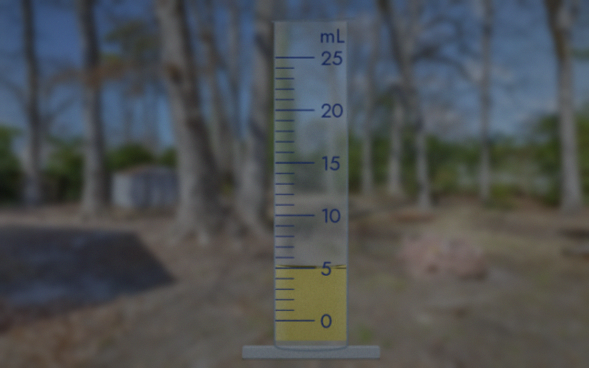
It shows 5; mL
